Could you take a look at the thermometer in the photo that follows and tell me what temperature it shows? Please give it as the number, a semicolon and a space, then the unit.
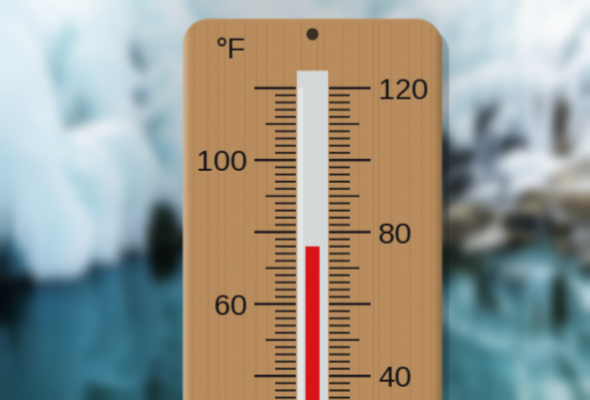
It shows 76; °F
